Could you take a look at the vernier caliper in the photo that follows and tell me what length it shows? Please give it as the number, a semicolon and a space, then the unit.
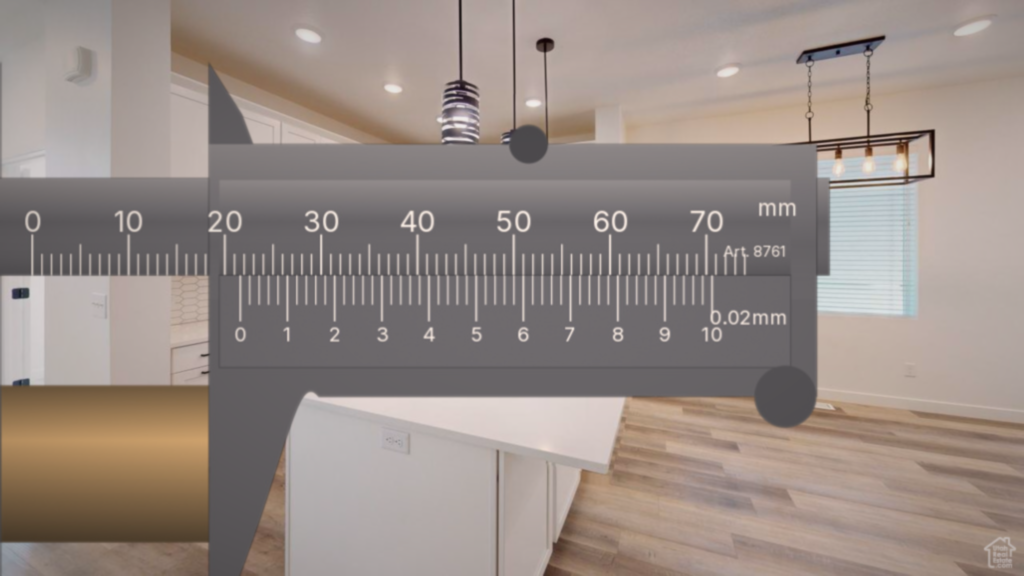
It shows 21.6; mm
